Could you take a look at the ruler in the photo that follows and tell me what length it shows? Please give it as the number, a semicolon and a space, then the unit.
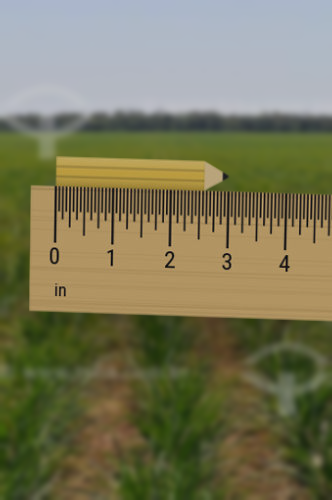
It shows 3; in
